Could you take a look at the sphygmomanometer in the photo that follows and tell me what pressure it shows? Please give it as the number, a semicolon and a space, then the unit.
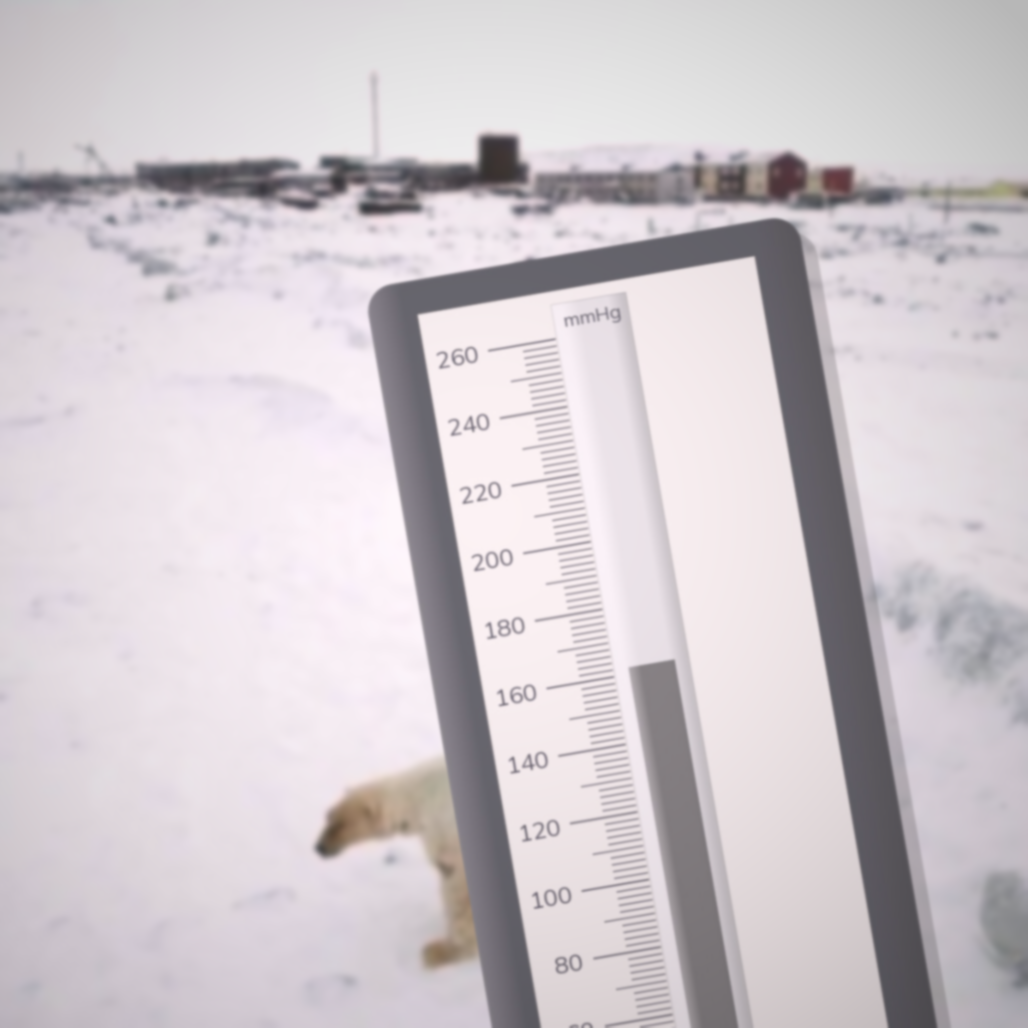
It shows 162; mmHg
